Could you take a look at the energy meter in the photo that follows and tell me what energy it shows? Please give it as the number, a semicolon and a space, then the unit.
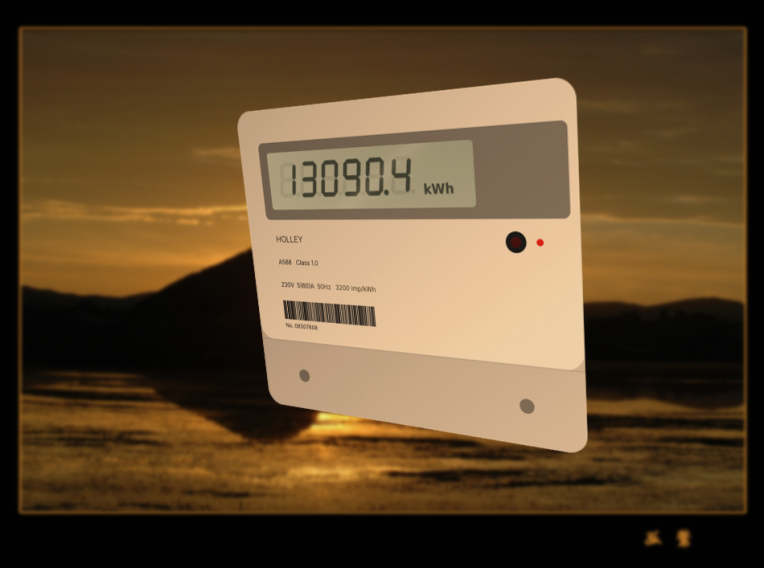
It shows 13090.4; kWh
